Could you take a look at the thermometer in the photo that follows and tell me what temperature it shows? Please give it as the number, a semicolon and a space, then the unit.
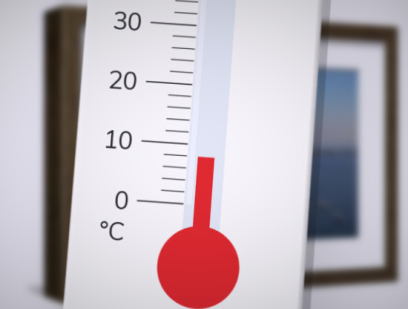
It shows 8; °C
